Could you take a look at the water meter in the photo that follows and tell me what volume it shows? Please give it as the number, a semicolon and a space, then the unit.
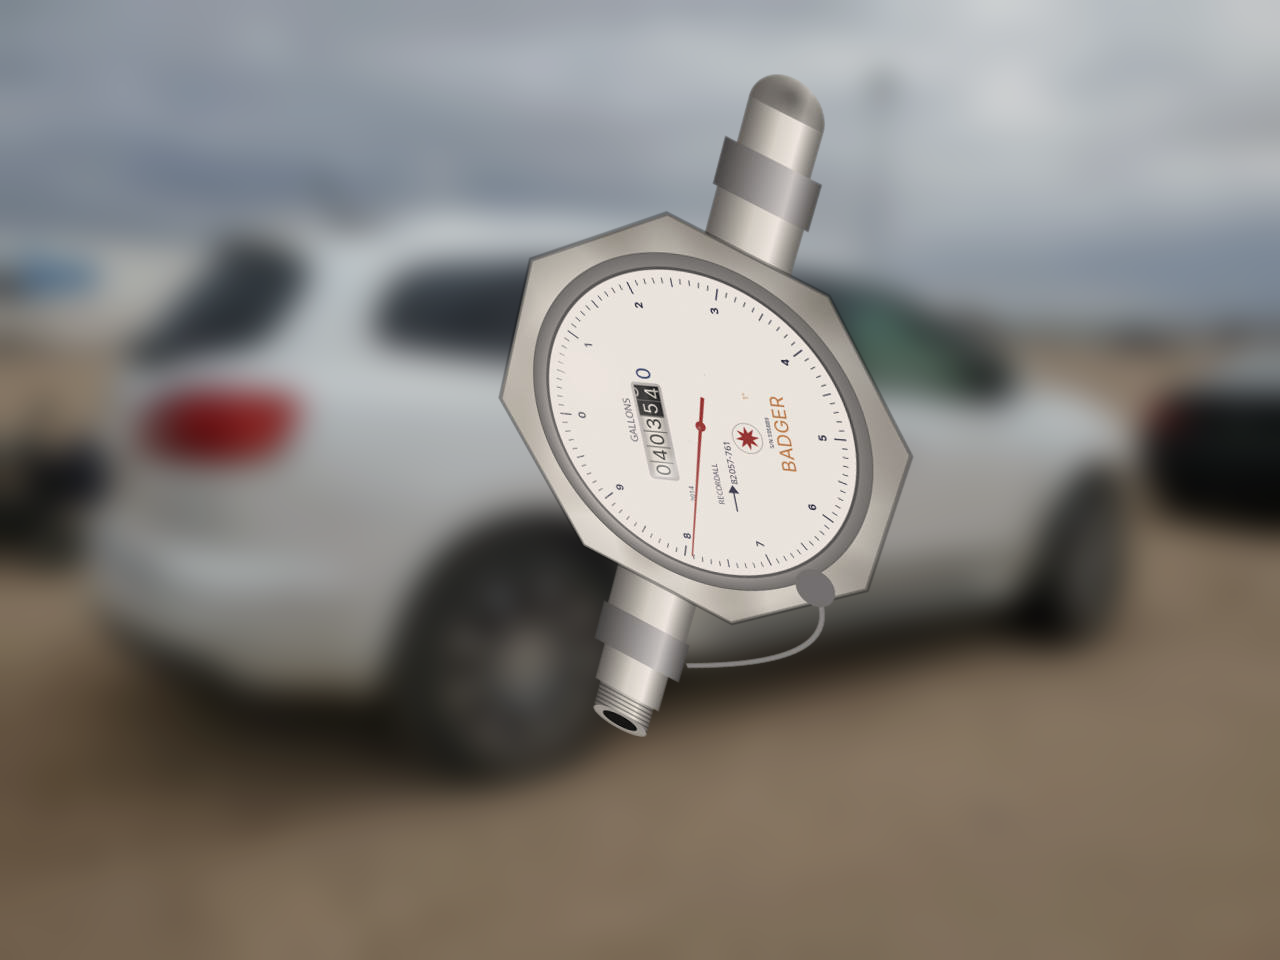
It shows 403537.9; gal
